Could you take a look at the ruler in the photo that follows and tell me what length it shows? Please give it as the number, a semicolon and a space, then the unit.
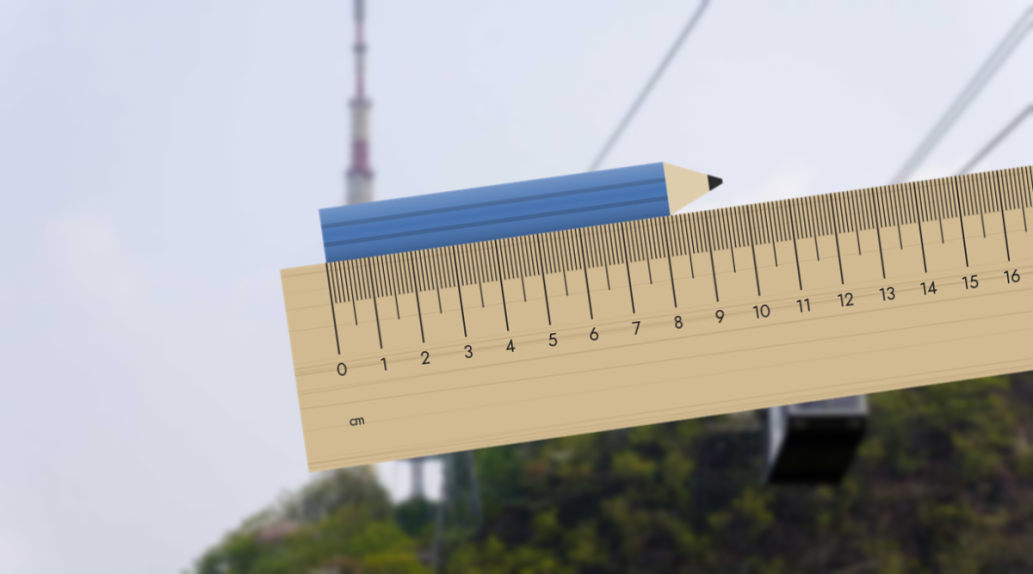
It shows 9.5; cm
